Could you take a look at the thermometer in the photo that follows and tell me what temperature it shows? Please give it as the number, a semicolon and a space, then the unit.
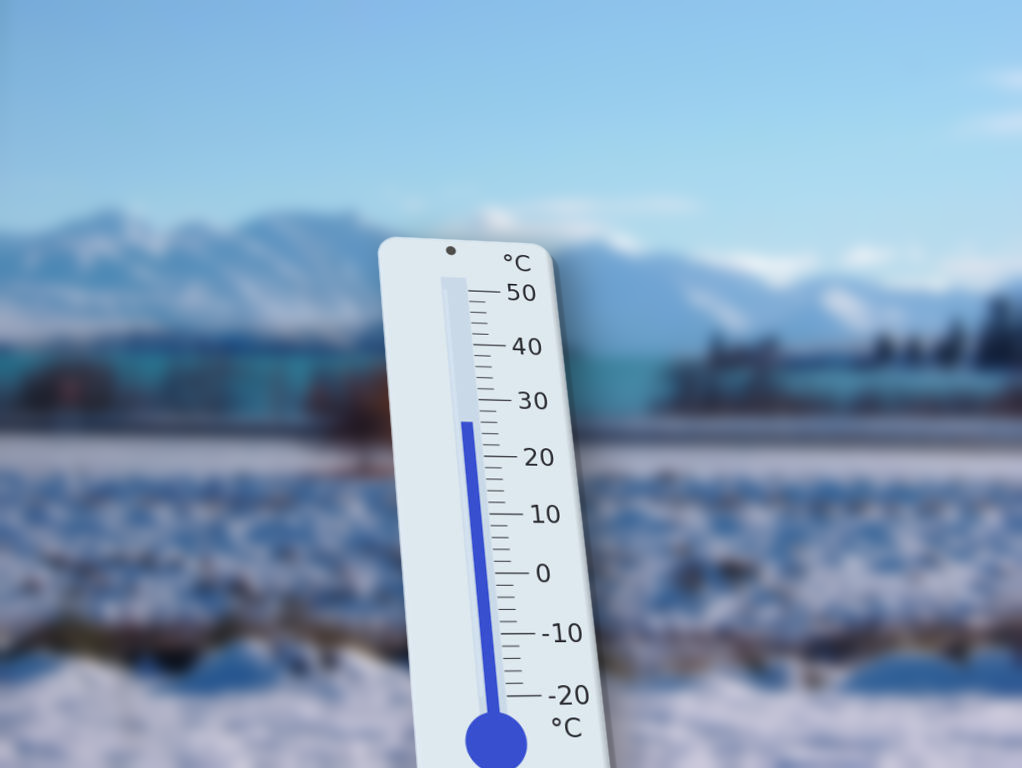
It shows 26; °C
